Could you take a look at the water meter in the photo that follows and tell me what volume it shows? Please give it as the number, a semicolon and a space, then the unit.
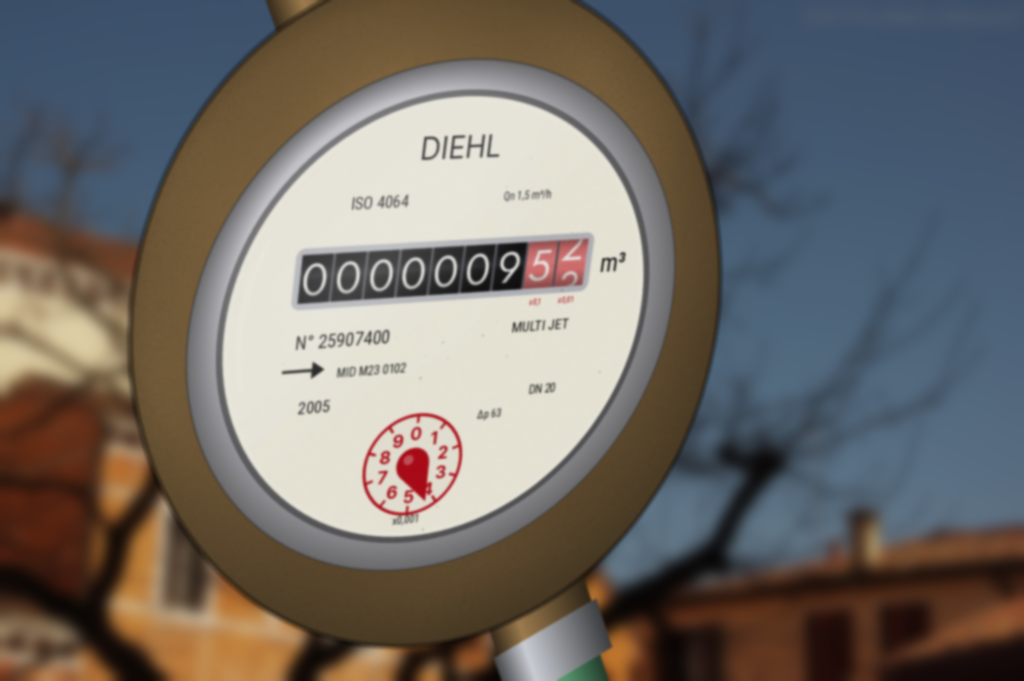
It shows 9.524; m³
